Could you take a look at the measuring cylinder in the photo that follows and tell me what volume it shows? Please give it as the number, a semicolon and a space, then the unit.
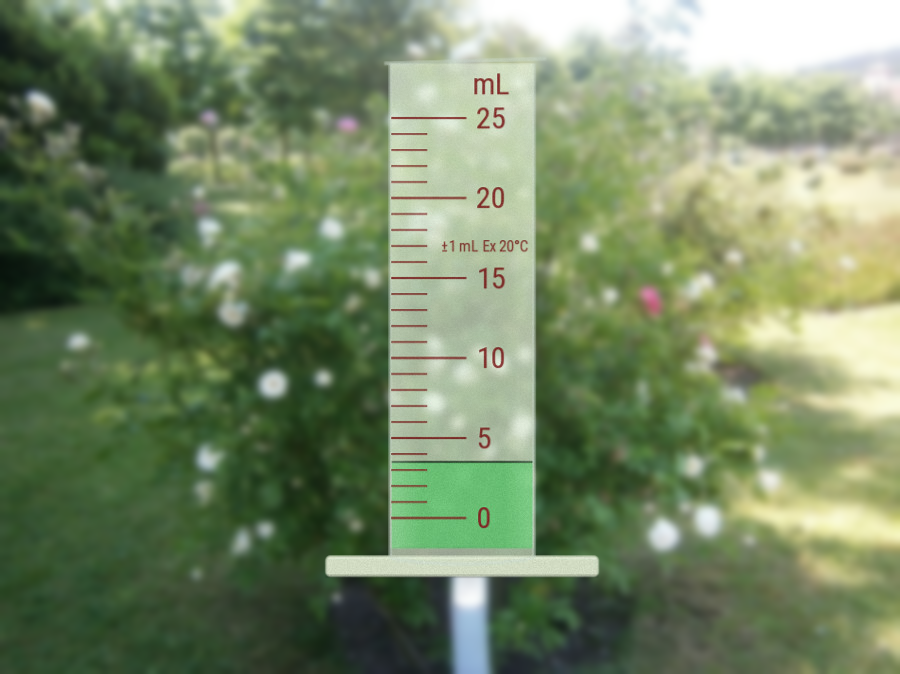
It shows 3.5; mL
